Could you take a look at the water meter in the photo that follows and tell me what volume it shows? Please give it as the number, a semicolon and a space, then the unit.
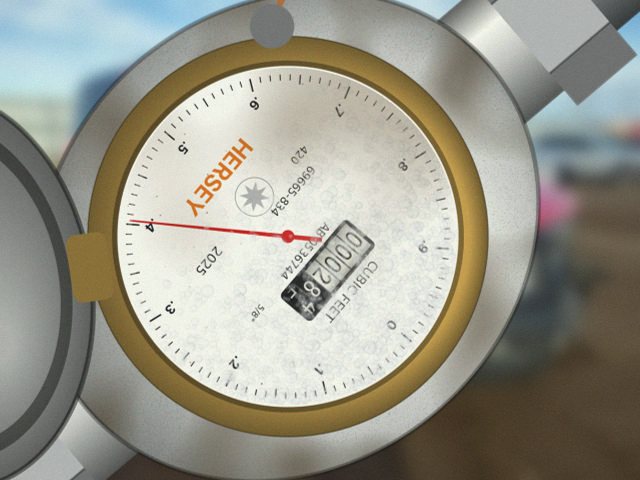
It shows 284.40; ft³
